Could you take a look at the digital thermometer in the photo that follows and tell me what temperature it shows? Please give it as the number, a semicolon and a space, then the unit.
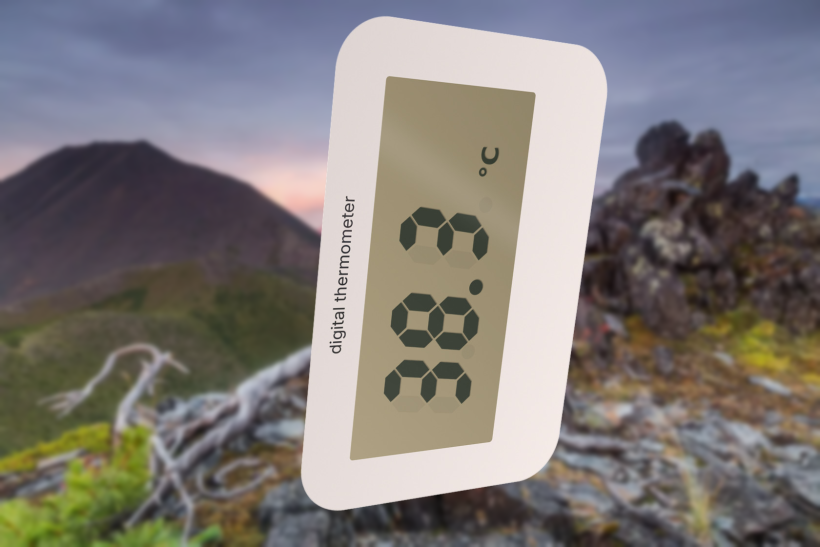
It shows 38.3; °C
